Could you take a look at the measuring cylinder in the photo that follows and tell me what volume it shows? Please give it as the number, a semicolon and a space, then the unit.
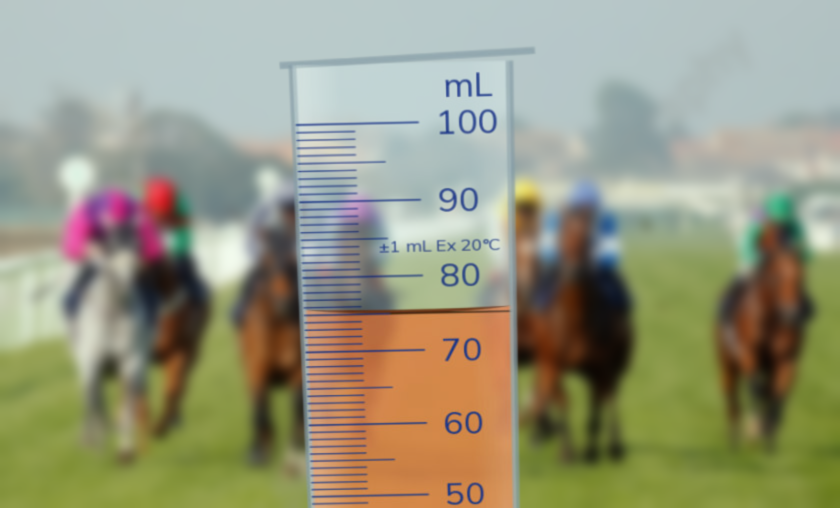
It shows 75; mL
